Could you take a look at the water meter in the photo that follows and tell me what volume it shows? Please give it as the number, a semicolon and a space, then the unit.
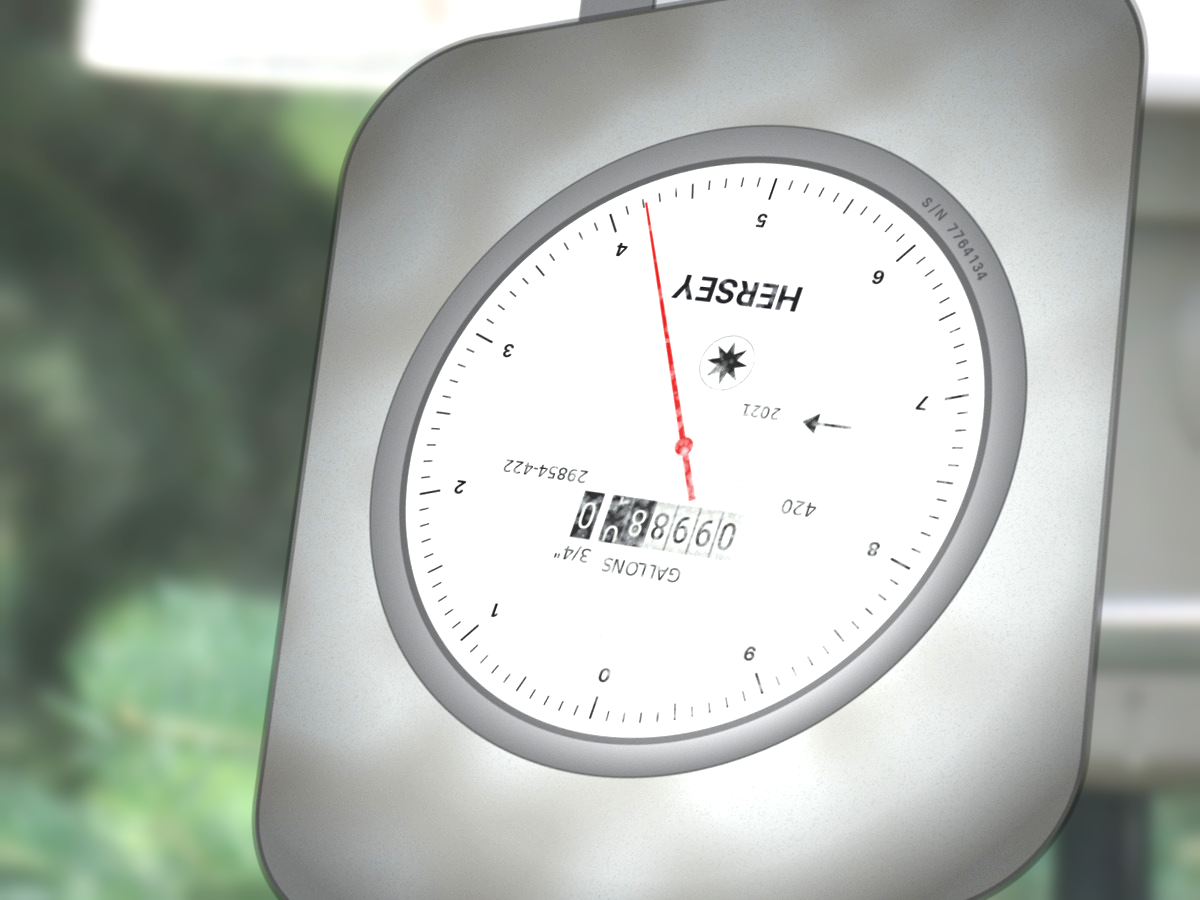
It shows 998804.2; gal
